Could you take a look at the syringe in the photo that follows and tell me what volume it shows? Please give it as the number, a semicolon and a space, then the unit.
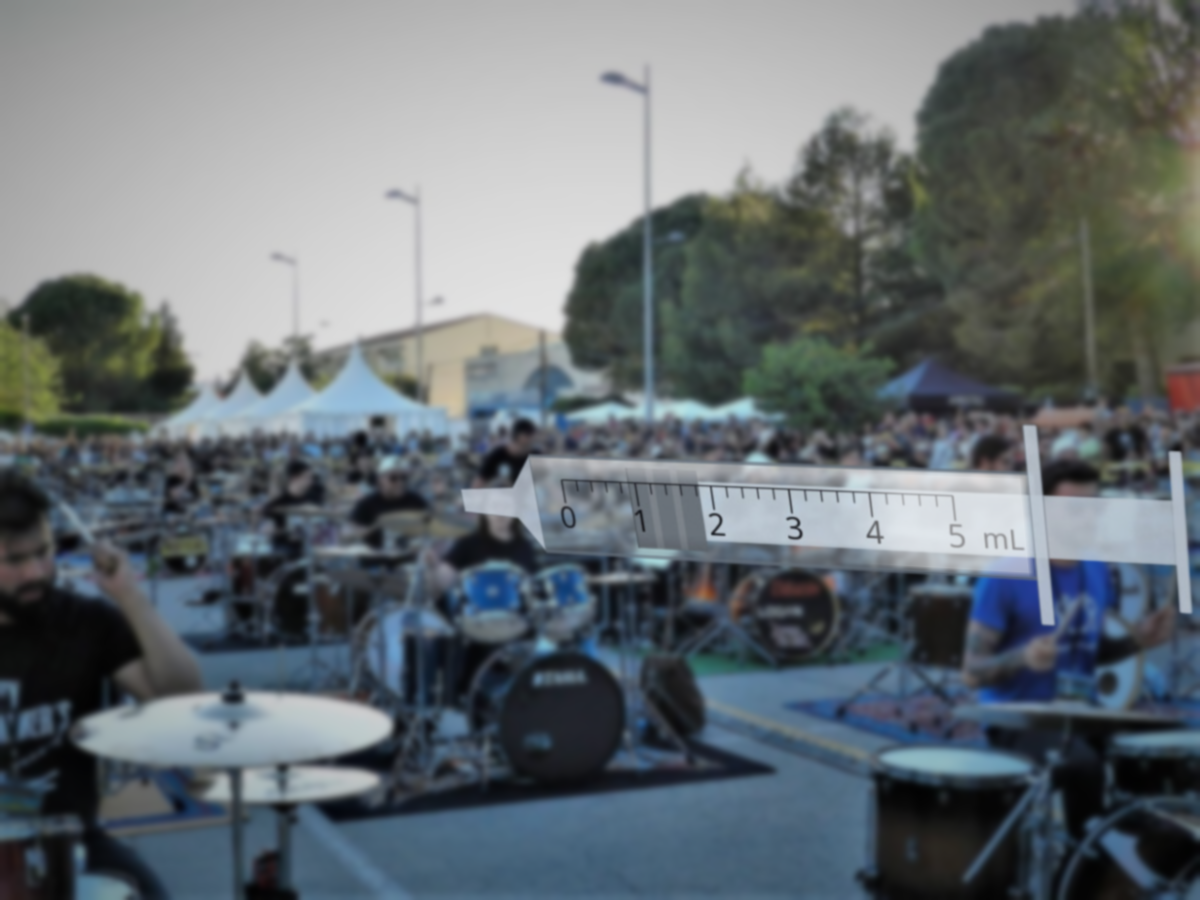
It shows 0.9; mL
